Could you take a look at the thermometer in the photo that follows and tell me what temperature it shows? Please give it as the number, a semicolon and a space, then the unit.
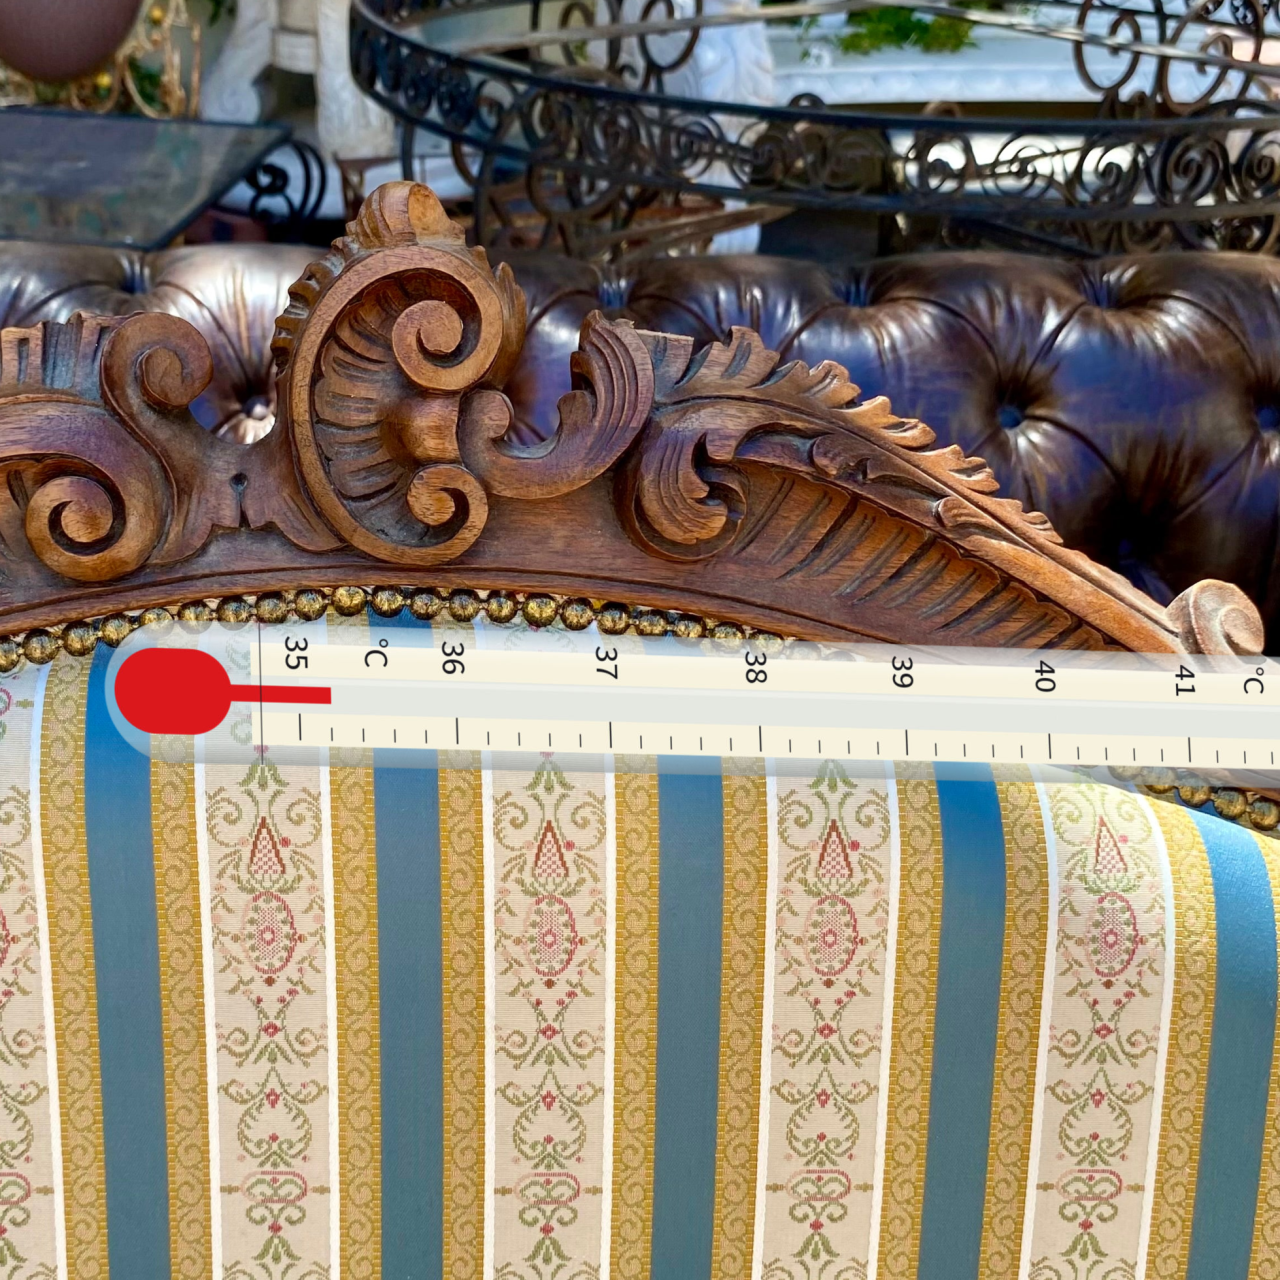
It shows 35.2; °C
